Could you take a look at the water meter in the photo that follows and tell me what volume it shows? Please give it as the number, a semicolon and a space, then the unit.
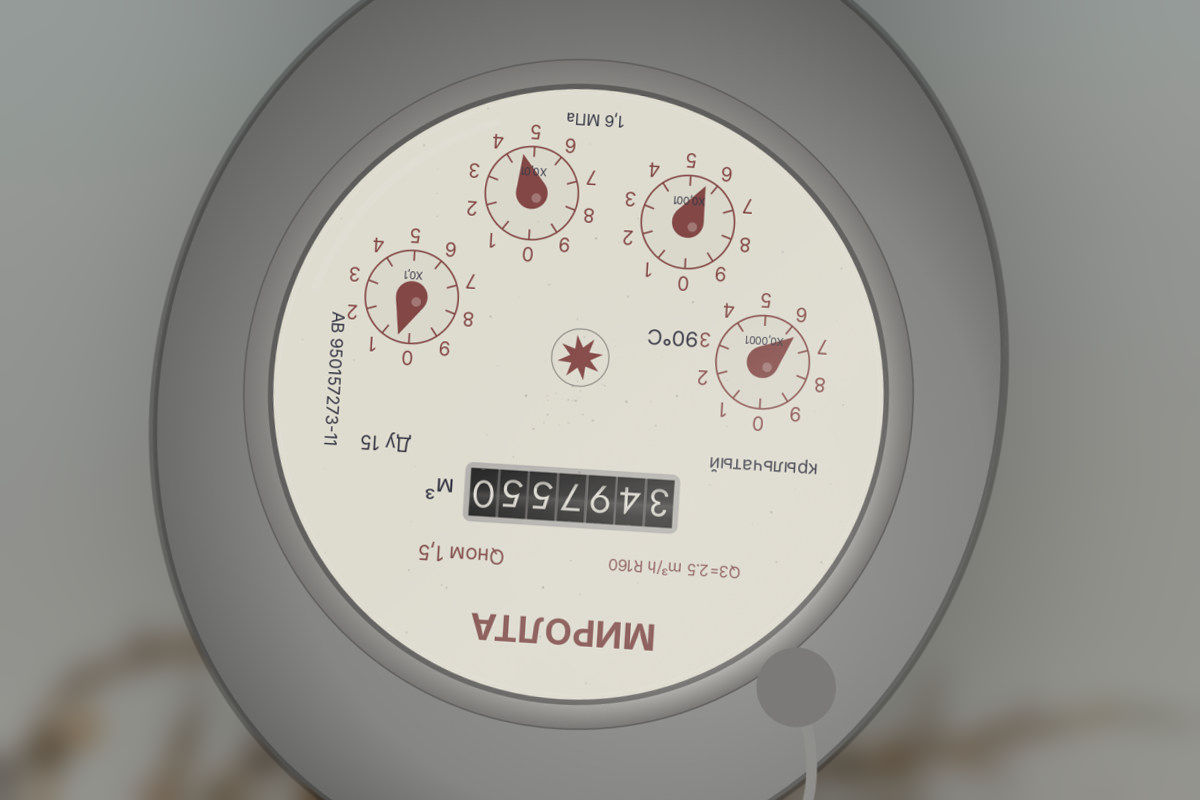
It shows 3497550.0456; m³
